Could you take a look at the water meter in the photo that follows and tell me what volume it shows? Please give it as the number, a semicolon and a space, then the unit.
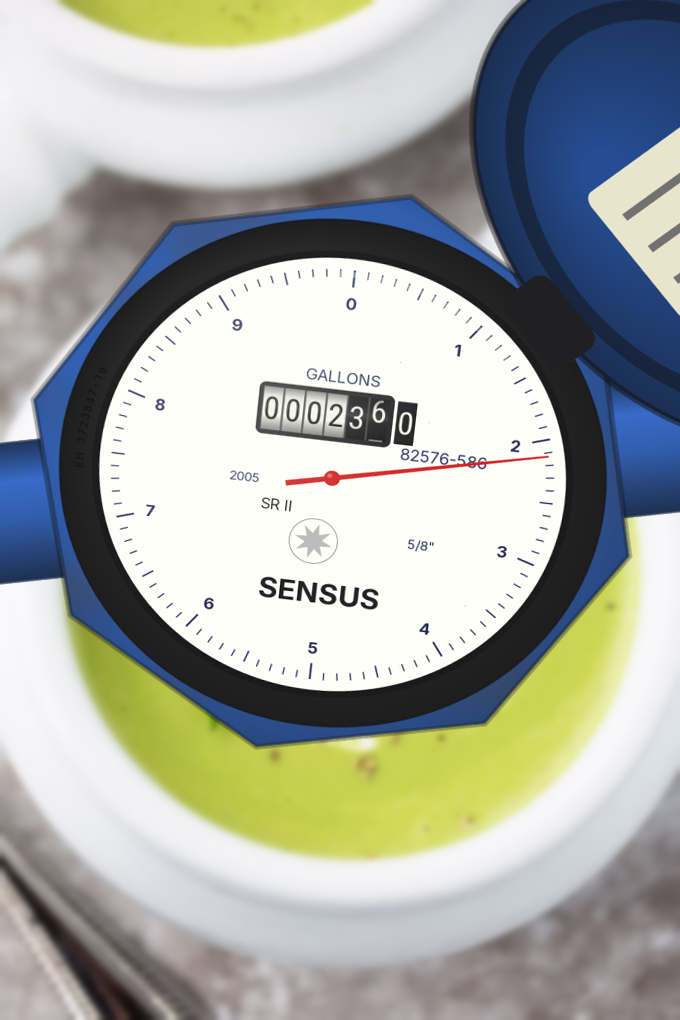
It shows 2362.1; gal
